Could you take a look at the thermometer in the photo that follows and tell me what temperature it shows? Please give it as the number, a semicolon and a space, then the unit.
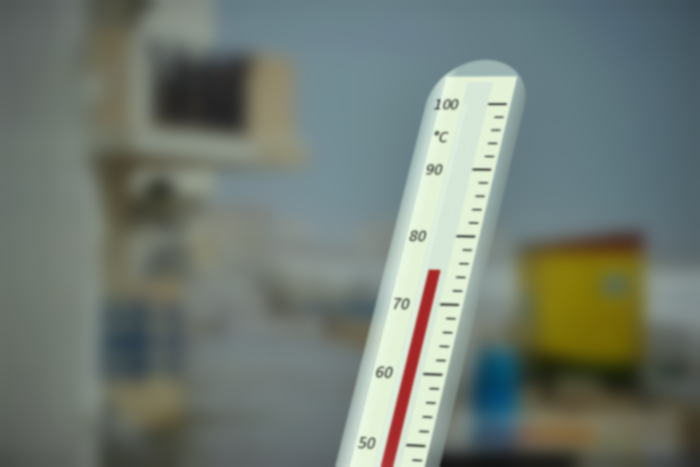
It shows 75; °C
